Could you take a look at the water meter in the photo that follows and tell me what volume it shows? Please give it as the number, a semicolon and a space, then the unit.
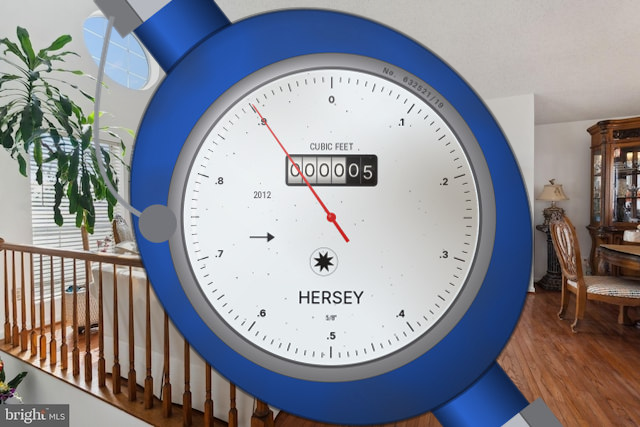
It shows 4.90; ft³
